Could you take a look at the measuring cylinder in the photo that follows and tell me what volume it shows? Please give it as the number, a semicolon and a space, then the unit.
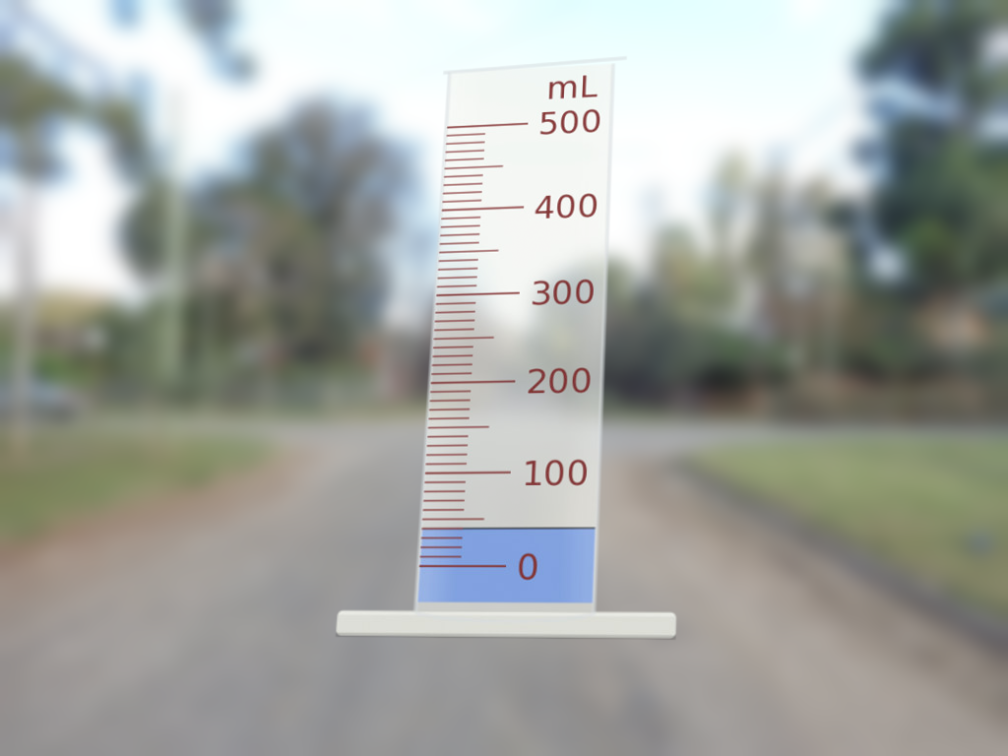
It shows 40; mL
